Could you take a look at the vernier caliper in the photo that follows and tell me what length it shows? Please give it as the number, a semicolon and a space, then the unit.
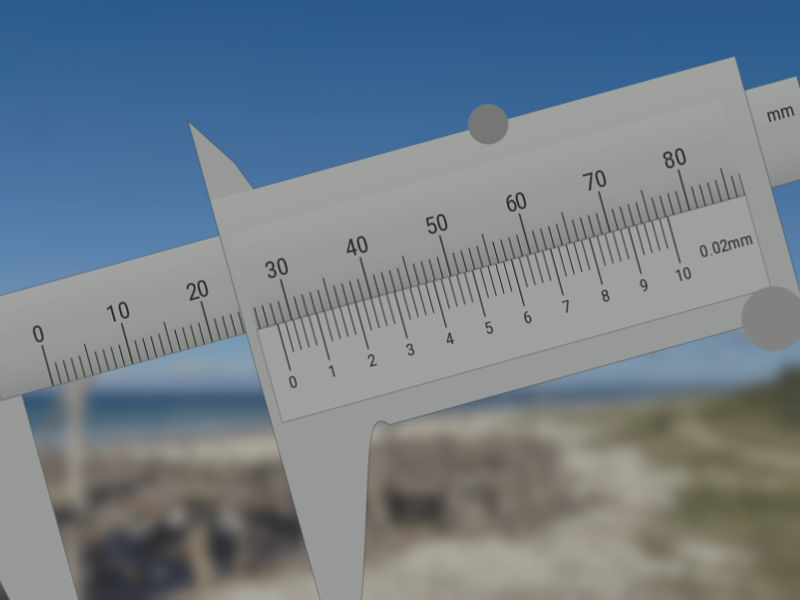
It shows 28.2; mm
